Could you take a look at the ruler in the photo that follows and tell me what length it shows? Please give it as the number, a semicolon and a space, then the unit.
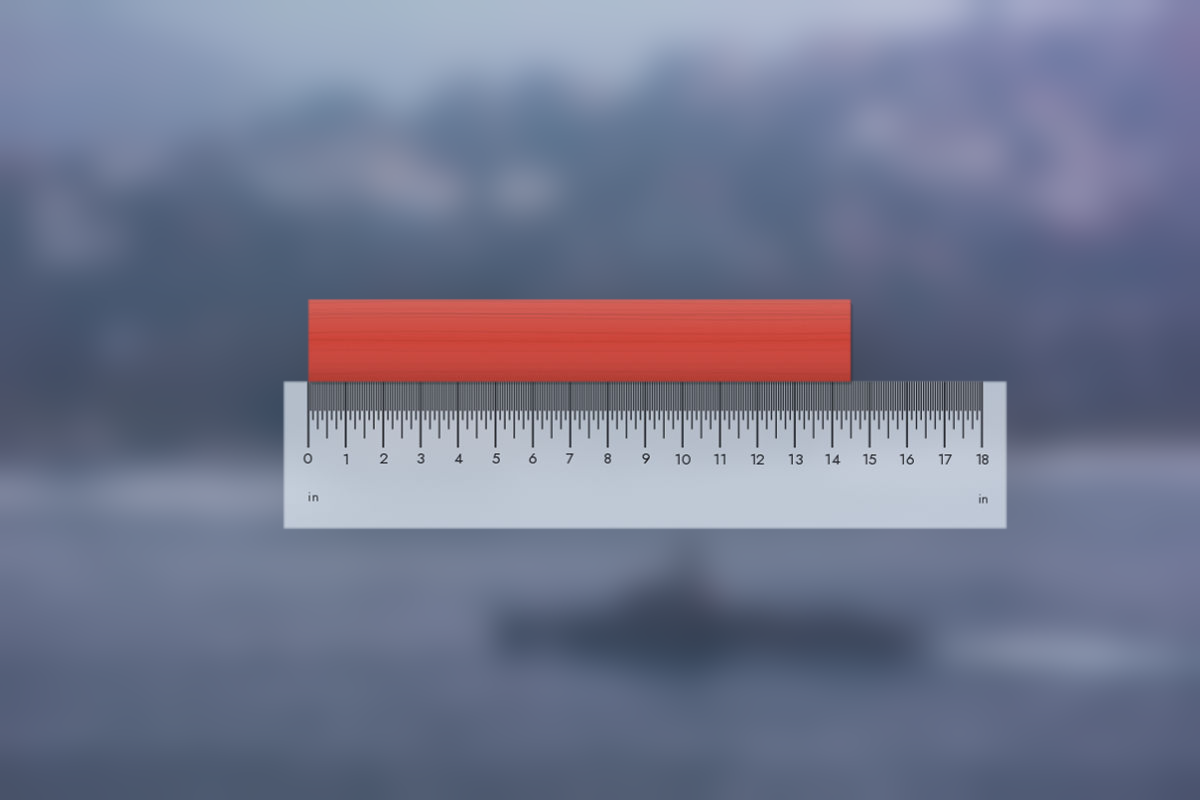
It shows 14.5; in
